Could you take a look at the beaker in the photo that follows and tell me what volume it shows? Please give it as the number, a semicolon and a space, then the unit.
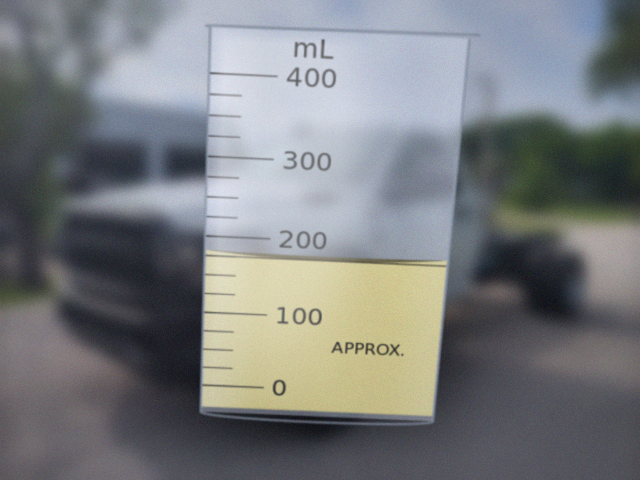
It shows 175; mL
